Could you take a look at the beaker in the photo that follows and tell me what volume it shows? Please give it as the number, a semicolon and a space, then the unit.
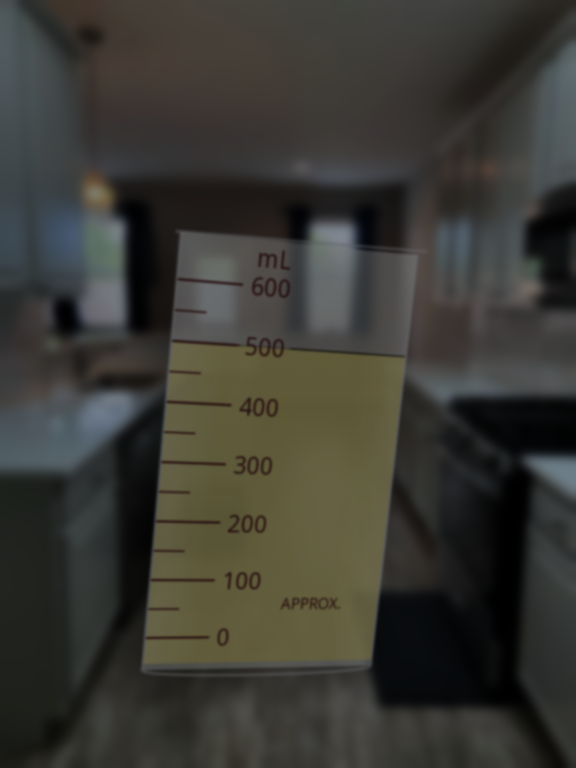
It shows 500; mL
